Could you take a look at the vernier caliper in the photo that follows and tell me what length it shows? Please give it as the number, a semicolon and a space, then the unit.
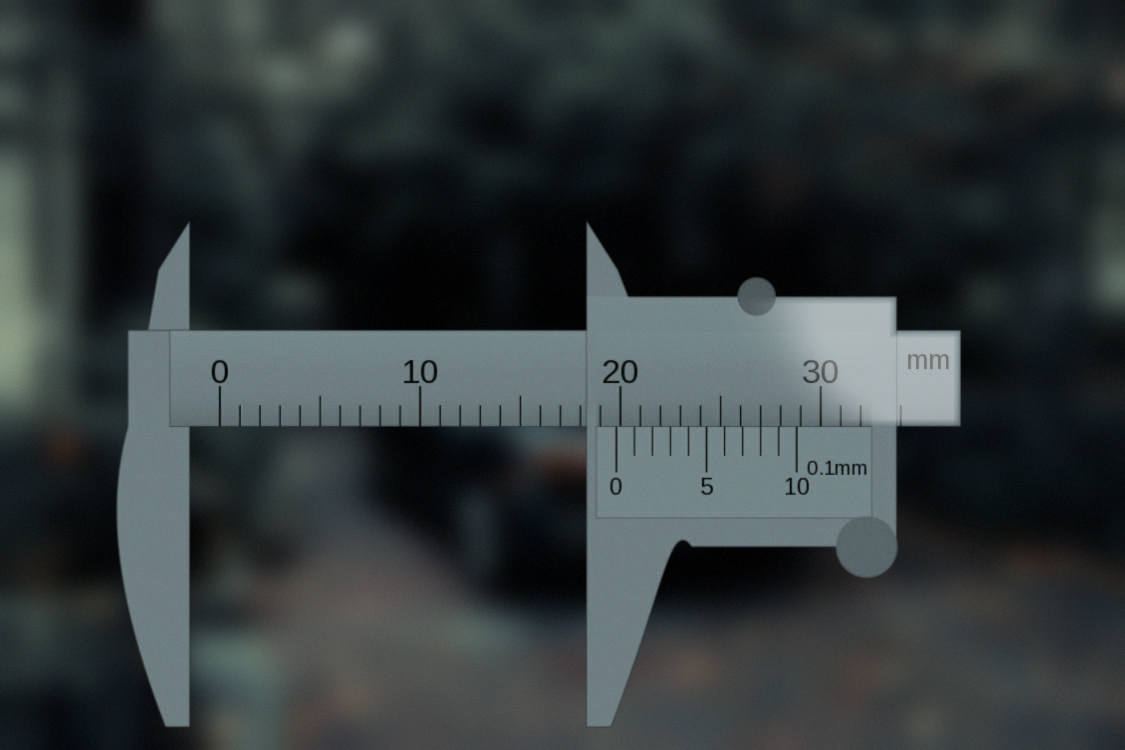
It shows 19.8; mm
